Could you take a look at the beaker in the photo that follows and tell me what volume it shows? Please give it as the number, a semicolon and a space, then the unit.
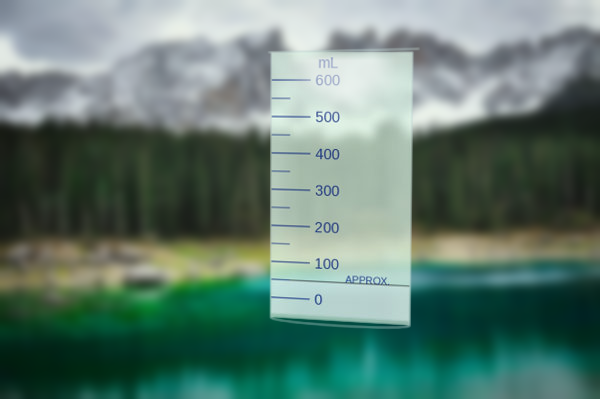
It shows 50; mL
